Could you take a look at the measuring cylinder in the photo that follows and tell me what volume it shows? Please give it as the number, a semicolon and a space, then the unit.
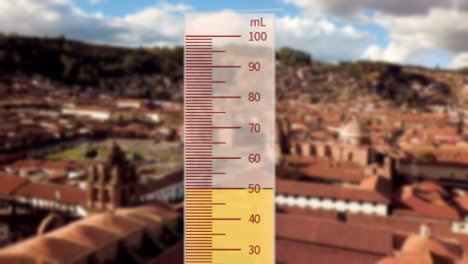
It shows 50; mL
